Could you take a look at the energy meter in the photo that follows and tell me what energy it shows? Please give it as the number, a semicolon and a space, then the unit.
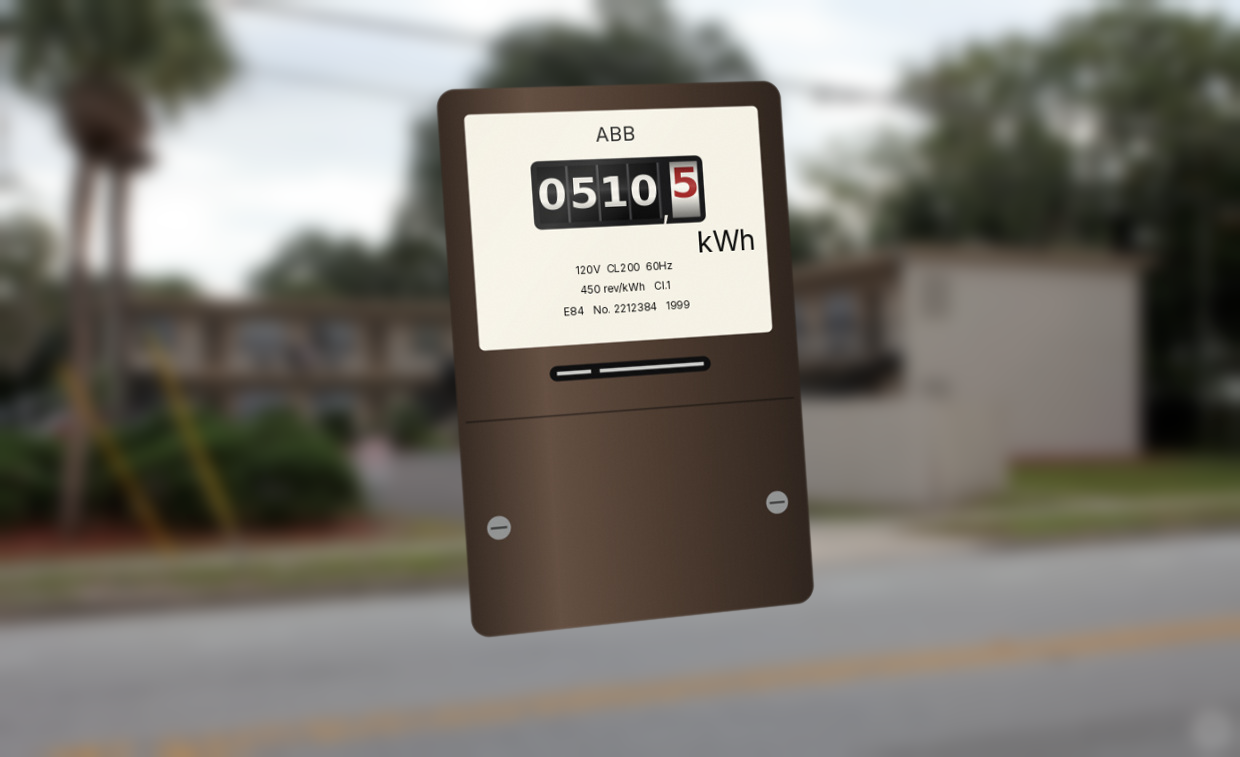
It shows 510.5; kWh
